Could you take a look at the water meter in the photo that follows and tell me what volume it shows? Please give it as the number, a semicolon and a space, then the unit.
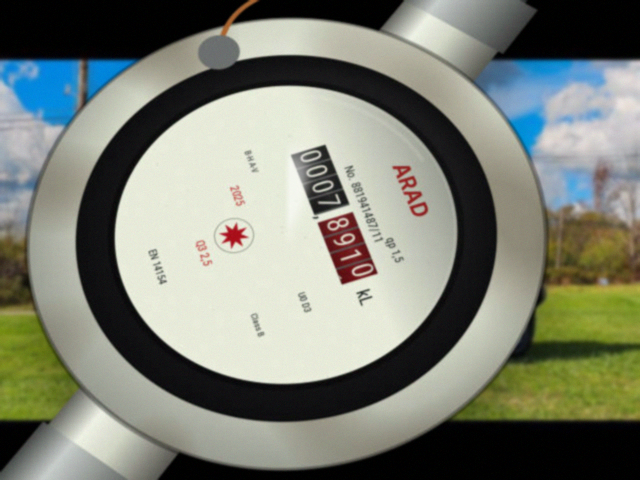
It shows 7.8910; kL
